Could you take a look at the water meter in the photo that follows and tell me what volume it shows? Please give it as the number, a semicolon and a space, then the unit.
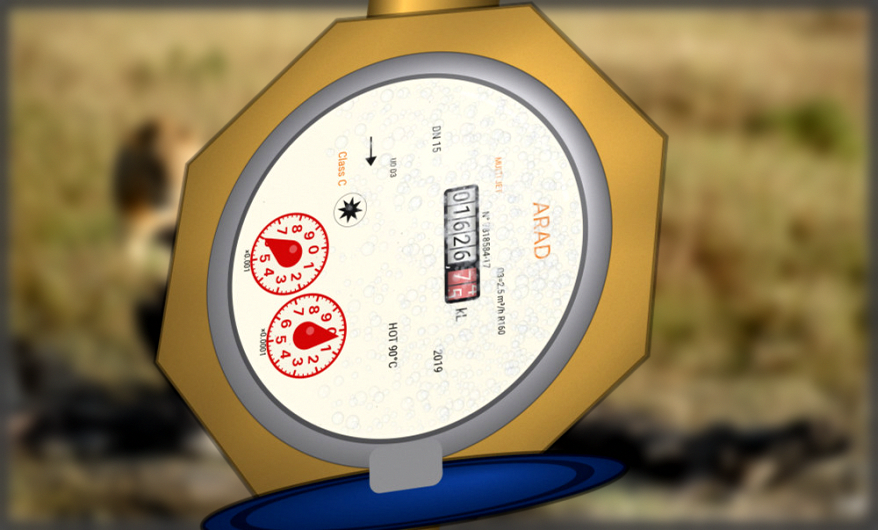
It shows 1626.7460; kL
